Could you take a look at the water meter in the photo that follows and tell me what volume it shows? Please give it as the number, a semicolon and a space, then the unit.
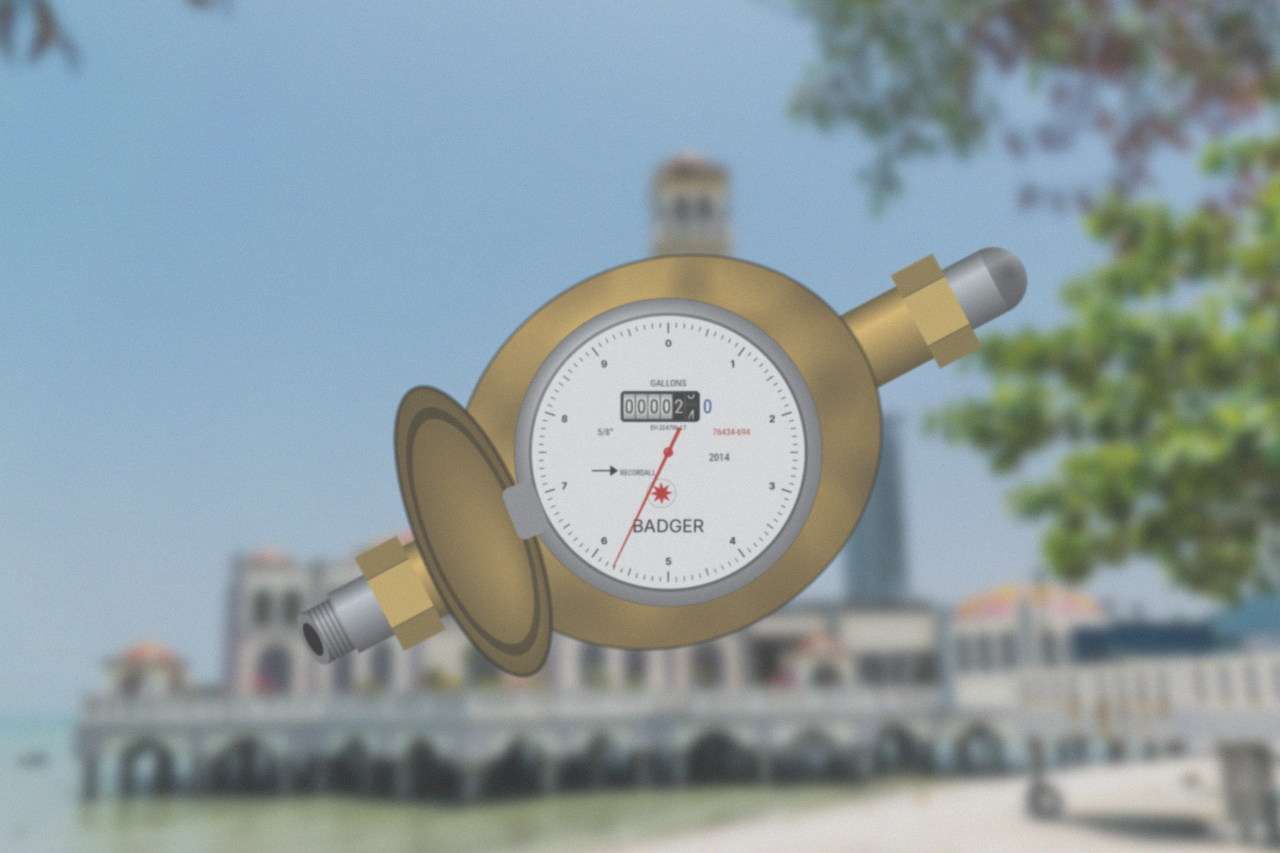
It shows 235.7; gal
